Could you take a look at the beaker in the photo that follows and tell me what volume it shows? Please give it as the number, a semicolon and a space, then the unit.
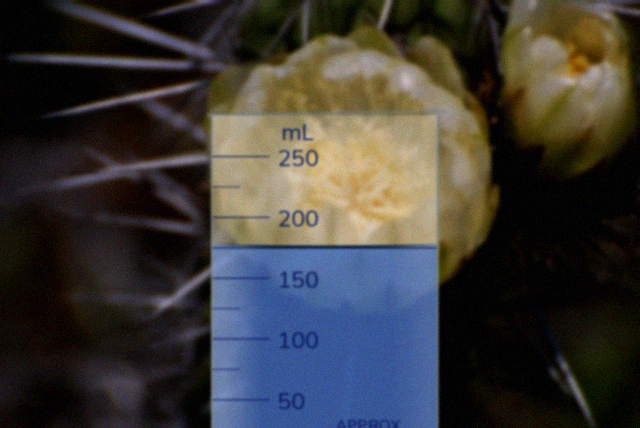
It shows 175; mL
